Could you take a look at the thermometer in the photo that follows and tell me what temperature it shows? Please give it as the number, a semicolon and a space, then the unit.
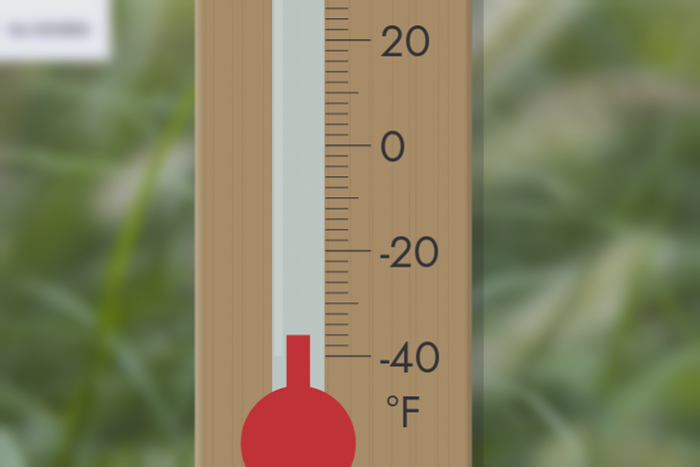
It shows -36; °F
